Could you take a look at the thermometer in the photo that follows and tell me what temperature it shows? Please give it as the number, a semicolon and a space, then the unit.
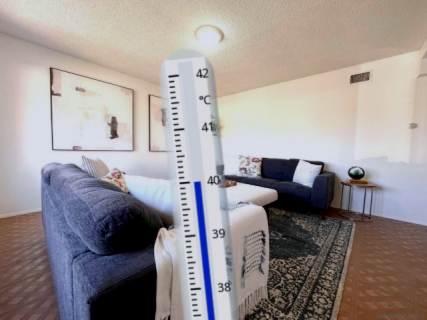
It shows 40; °C
